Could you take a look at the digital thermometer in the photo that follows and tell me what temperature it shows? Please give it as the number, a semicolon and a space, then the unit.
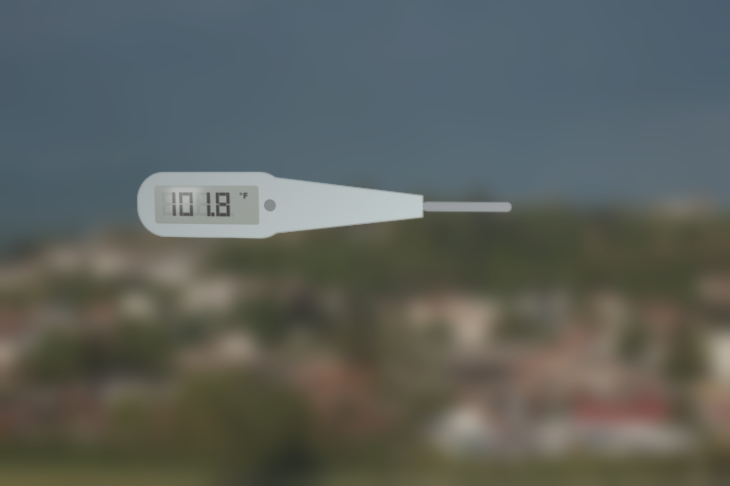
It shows 101.8; °F
